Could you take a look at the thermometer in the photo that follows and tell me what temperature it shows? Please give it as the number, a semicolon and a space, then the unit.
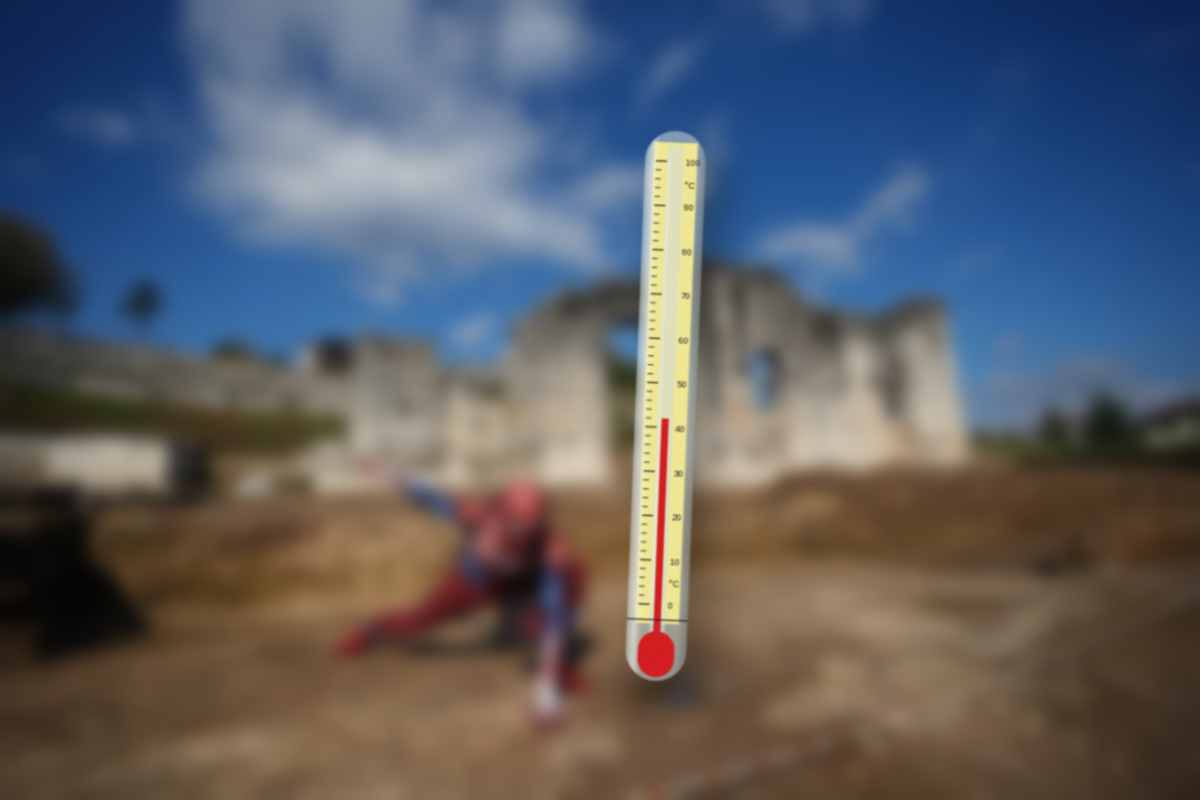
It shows 42; °C
